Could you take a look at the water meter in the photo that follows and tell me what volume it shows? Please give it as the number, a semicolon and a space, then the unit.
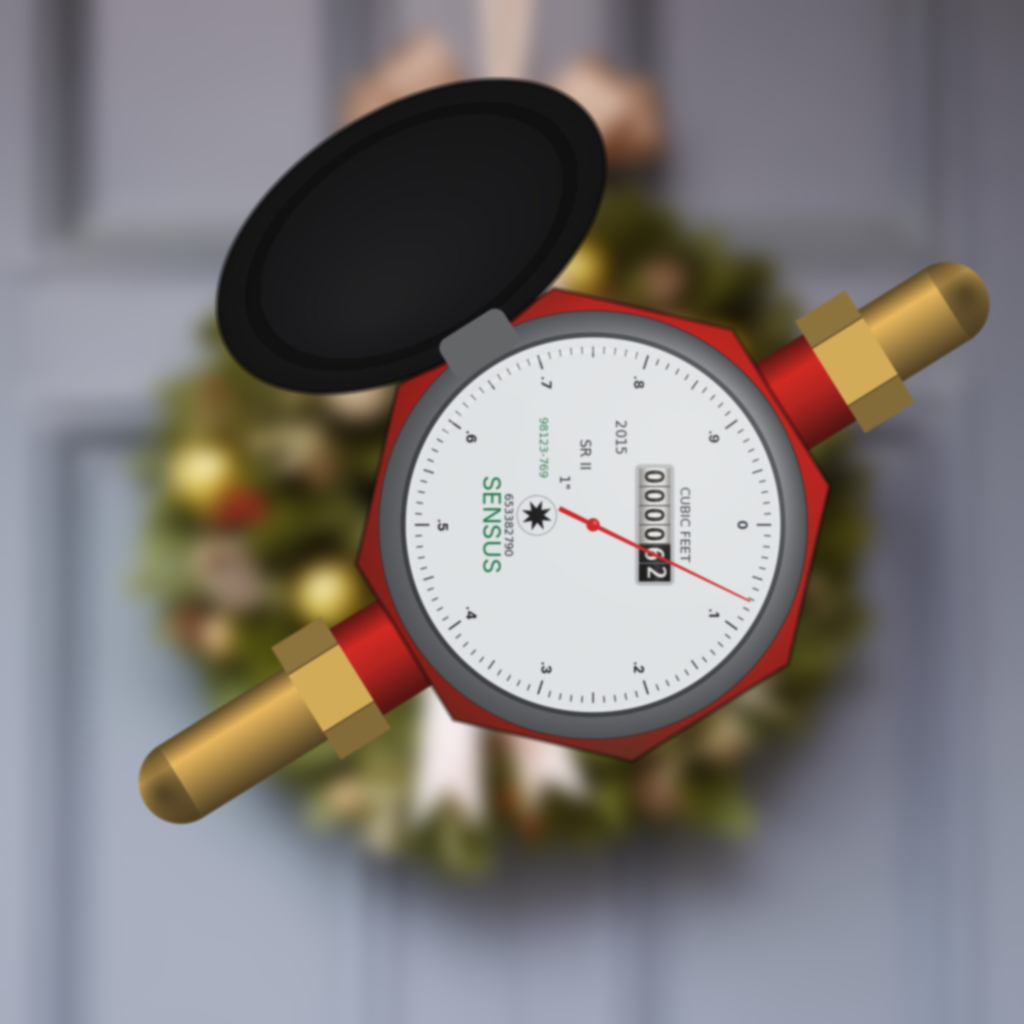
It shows 62.07; ft³
